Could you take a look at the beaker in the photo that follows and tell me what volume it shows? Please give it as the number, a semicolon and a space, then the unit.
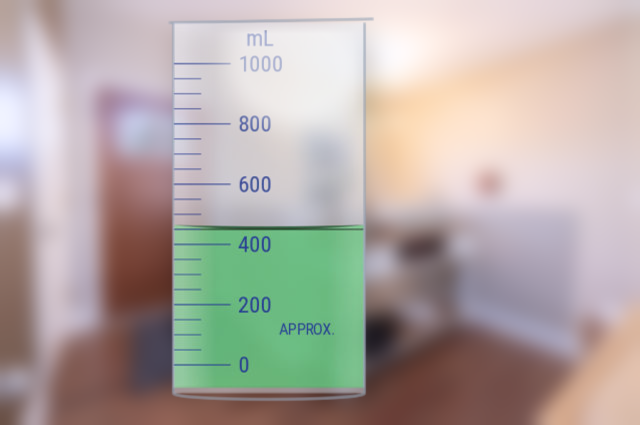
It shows 450; mL
